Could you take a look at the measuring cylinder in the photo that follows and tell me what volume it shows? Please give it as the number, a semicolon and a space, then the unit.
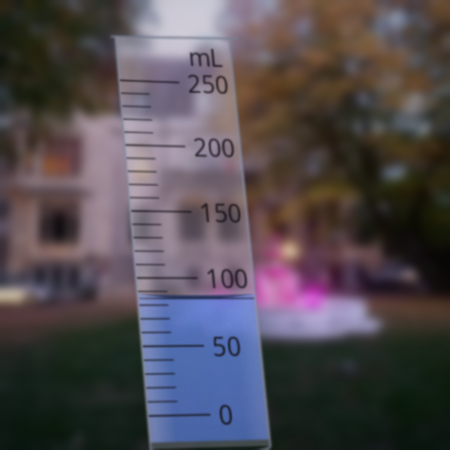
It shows 85; mL
